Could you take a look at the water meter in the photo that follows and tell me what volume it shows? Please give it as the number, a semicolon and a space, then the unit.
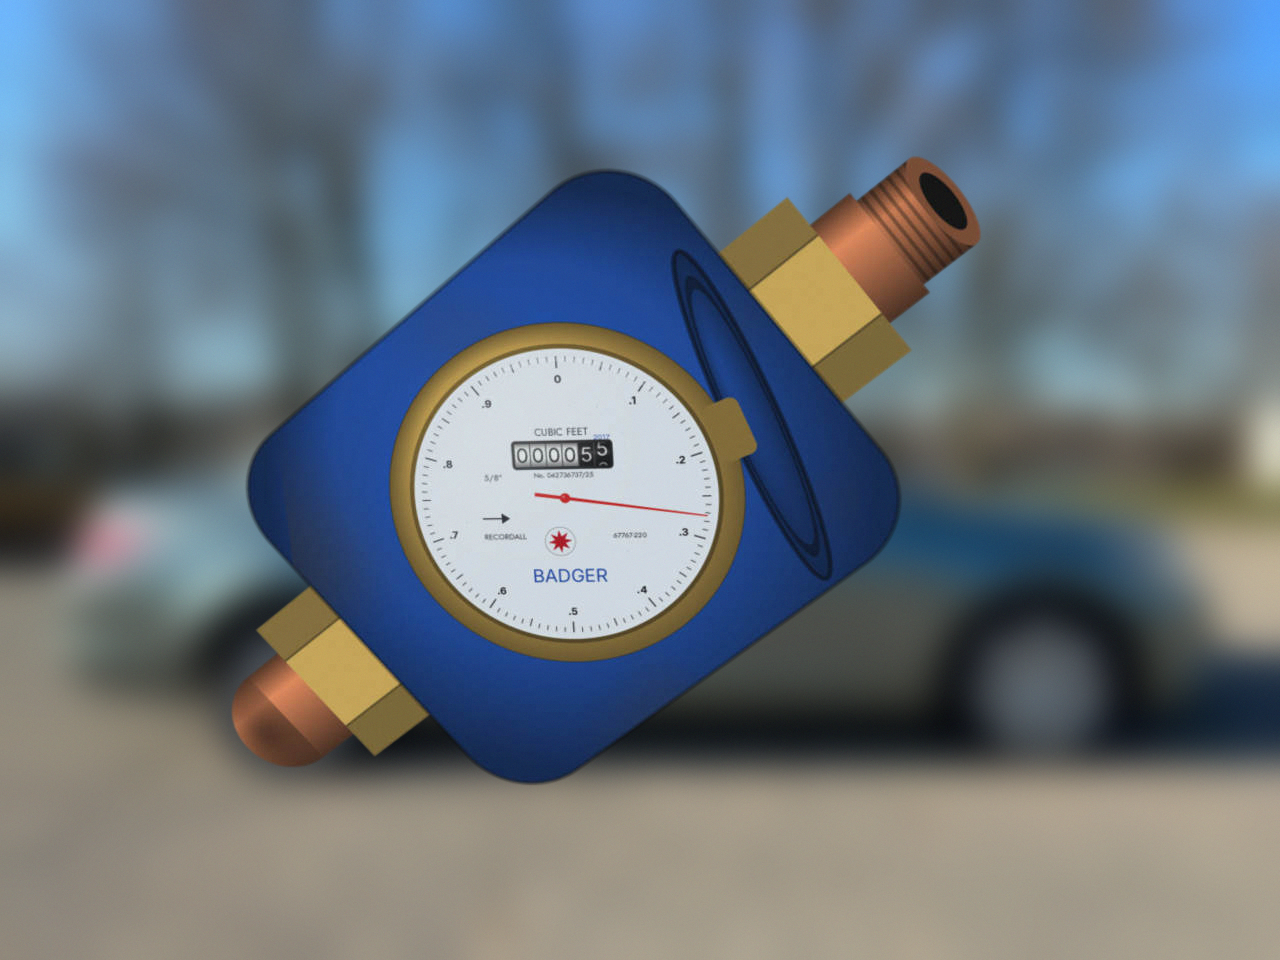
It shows 55.27; ft³
